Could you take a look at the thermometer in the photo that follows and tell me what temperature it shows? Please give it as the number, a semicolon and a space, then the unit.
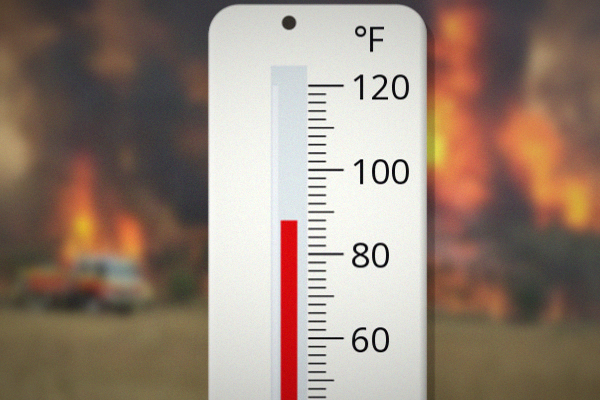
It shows 88; °F
